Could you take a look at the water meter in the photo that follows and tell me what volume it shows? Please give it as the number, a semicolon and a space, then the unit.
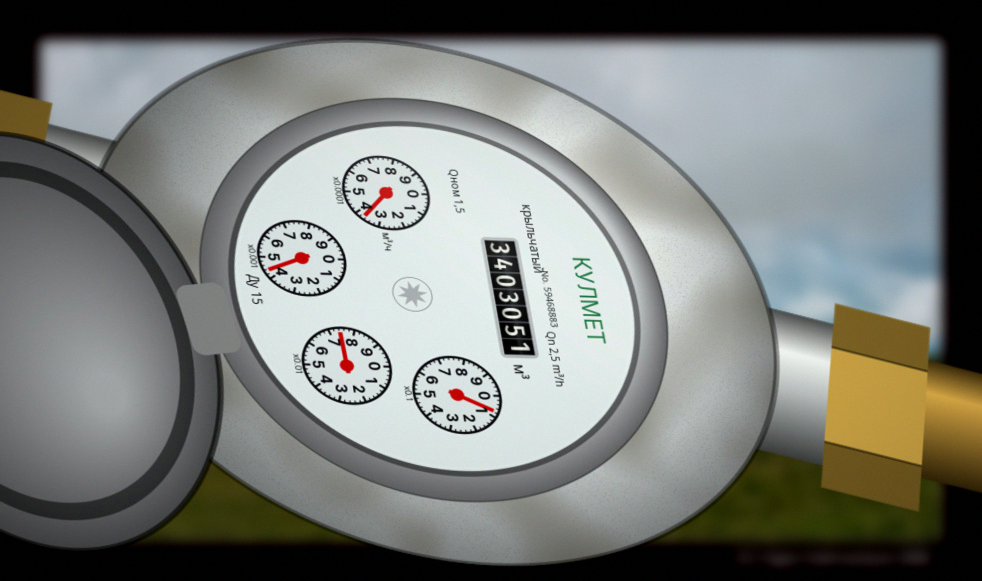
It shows 3403051.0743; m³
